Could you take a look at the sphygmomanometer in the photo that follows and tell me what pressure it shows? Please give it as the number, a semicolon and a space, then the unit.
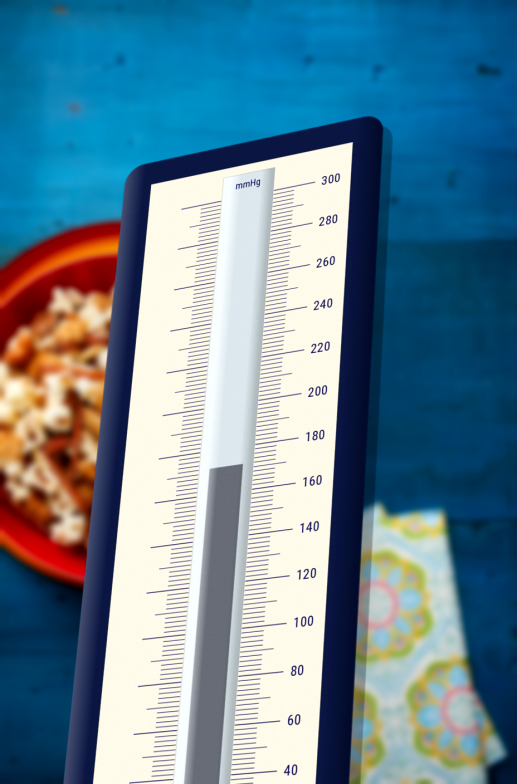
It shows 172; mmHg
